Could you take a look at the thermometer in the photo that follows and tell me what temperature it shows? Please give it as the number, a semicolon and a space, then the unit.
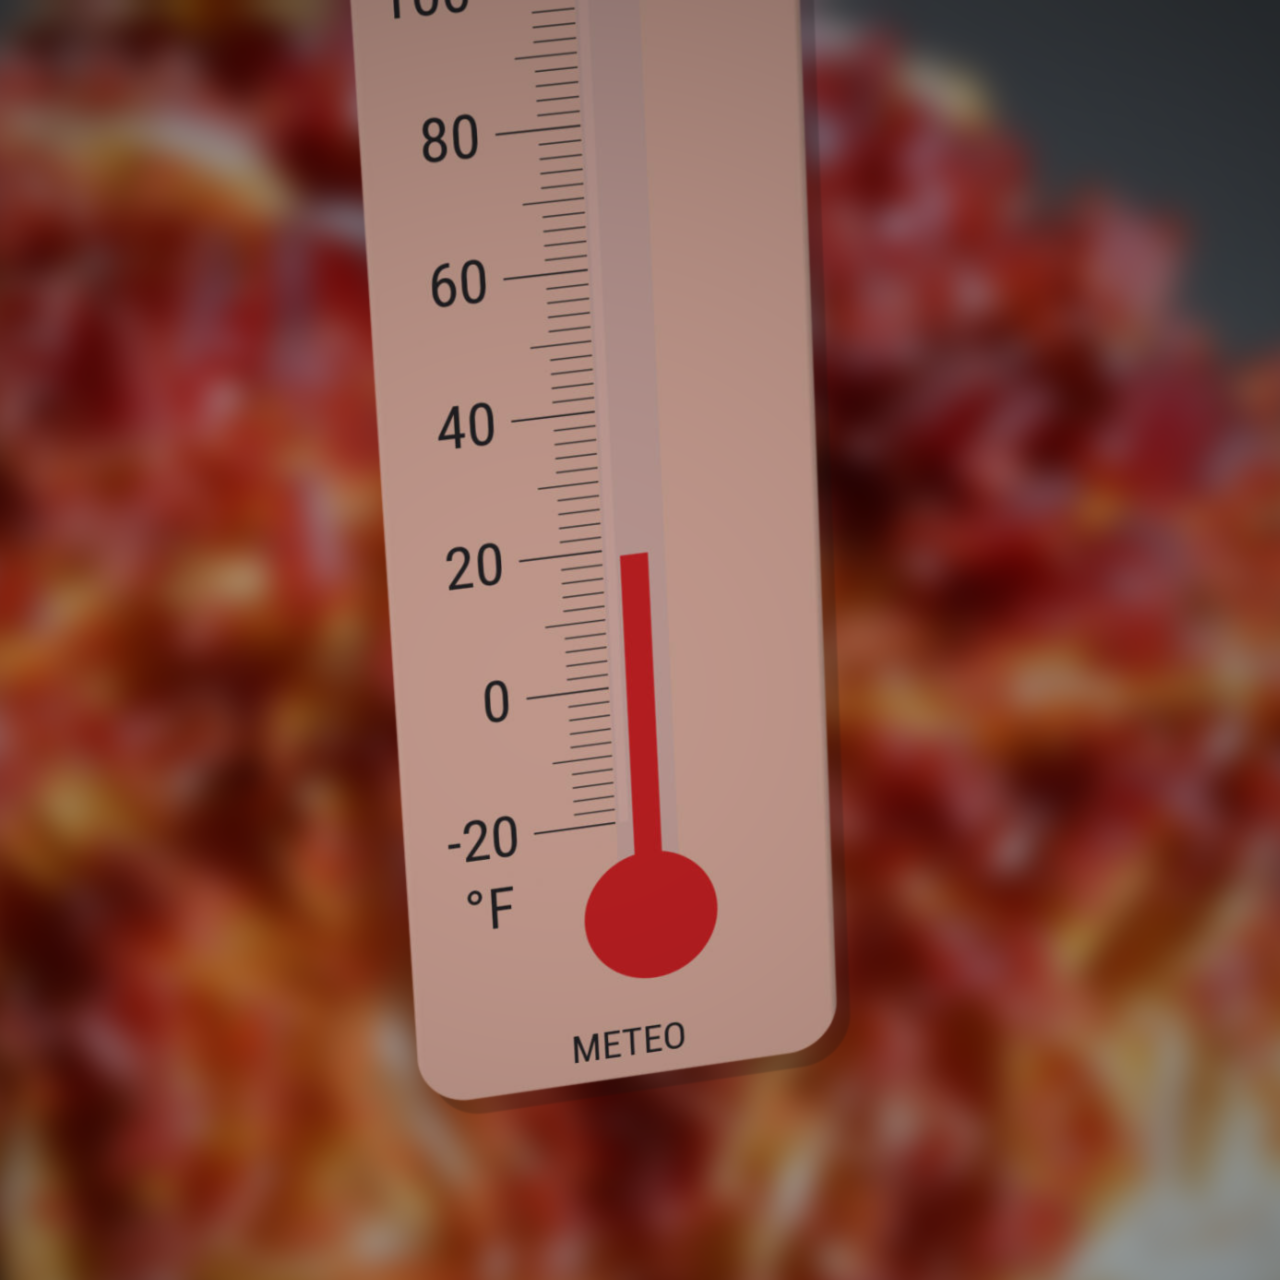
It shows 19; °F
